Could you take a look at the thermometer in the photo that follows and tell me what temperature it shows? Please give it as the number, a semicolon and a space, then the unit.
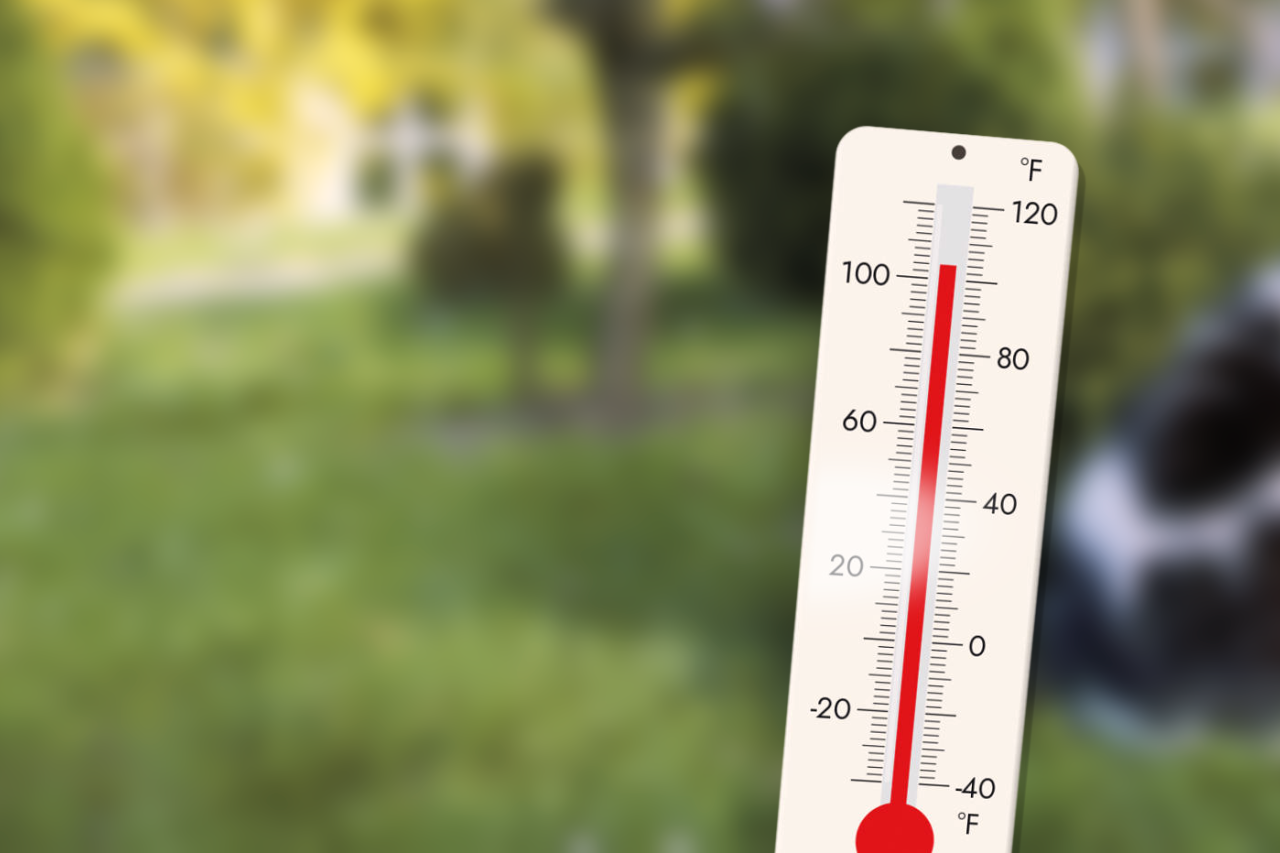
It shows 104; °F
